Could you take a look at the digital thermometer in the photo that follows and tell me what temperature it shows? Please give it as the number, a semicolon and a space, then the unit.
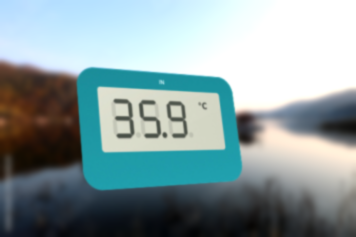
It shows 35.9; °C
